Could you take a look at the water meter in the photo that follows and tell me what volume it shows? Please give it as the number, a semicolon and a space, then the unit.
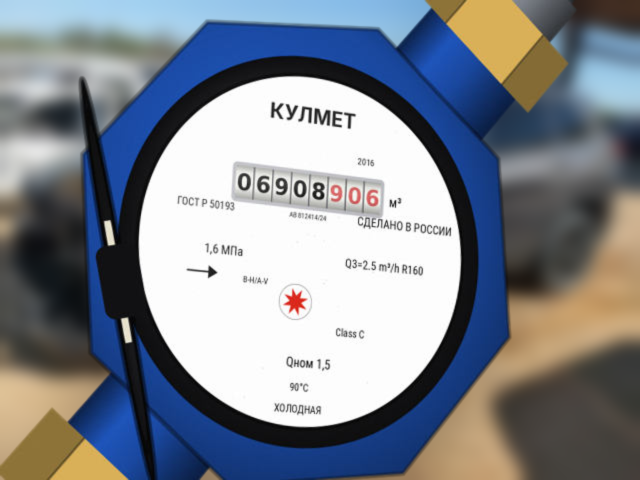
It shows 6908.906; m³
